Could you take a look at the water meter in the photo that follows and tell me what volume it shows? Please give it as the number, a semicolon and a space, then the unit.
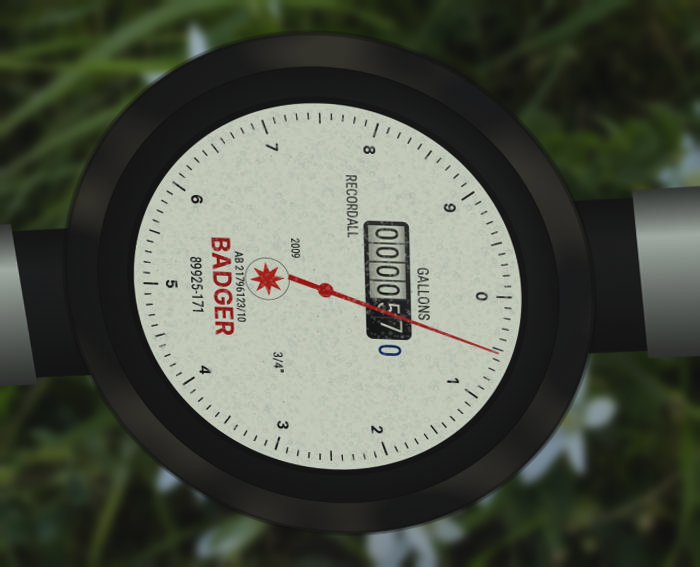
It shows 570.5; gal
